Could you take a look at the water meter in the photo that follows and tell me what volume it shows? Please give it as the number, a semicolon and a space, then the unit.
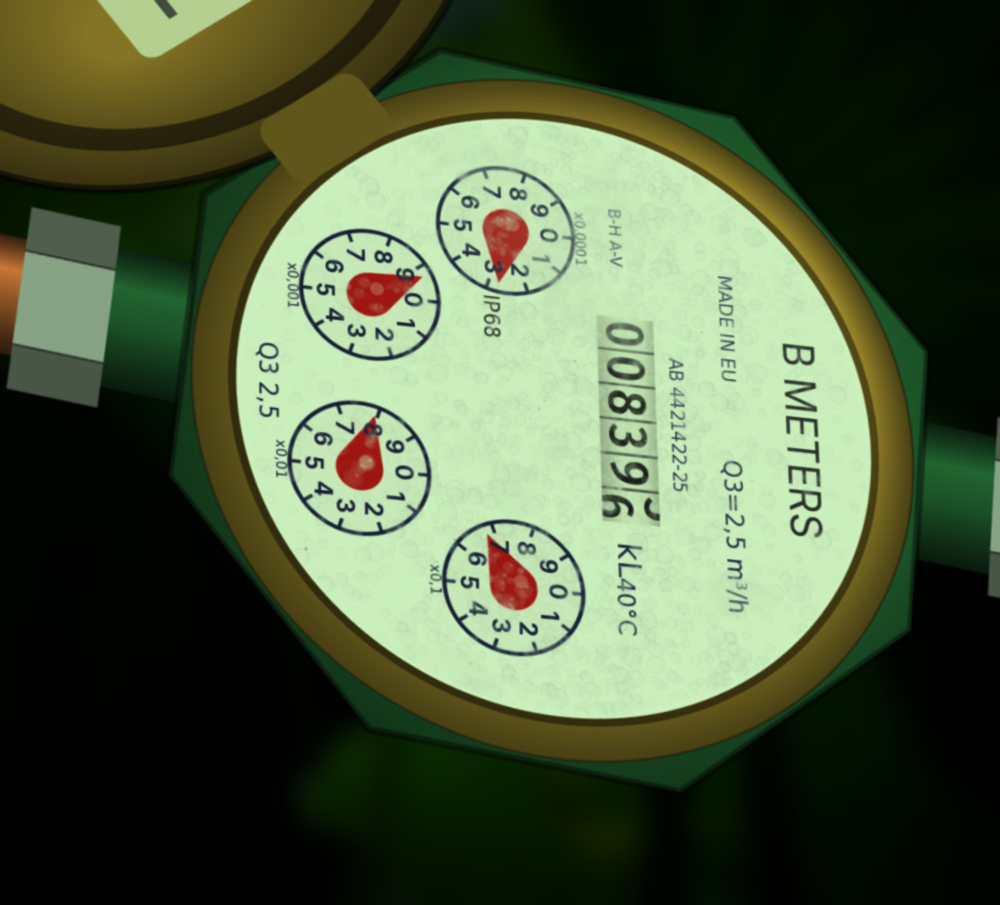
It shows 8395.6792; kL
